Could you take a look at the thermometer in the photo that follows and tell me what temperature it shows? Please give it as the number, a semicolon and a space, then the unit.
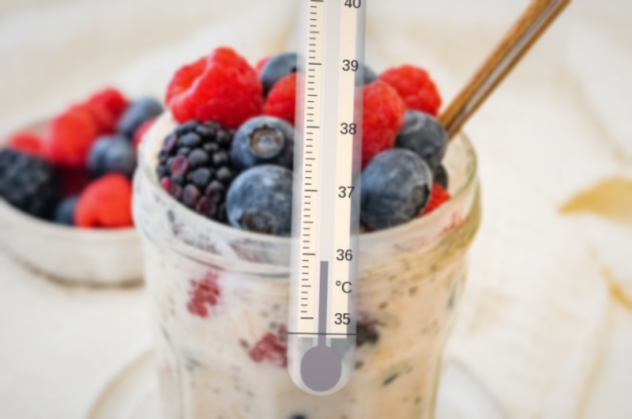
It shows 35.9; °C
